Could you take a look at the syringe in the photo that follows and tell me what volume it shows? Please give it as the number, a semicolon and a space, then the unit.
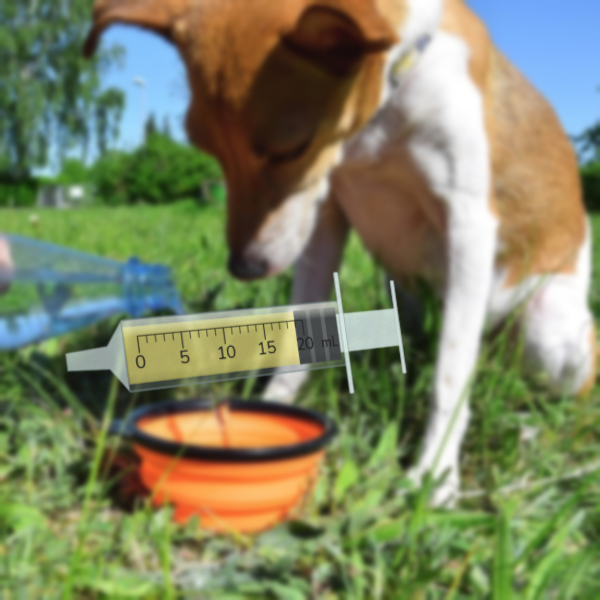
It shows 19; mL
